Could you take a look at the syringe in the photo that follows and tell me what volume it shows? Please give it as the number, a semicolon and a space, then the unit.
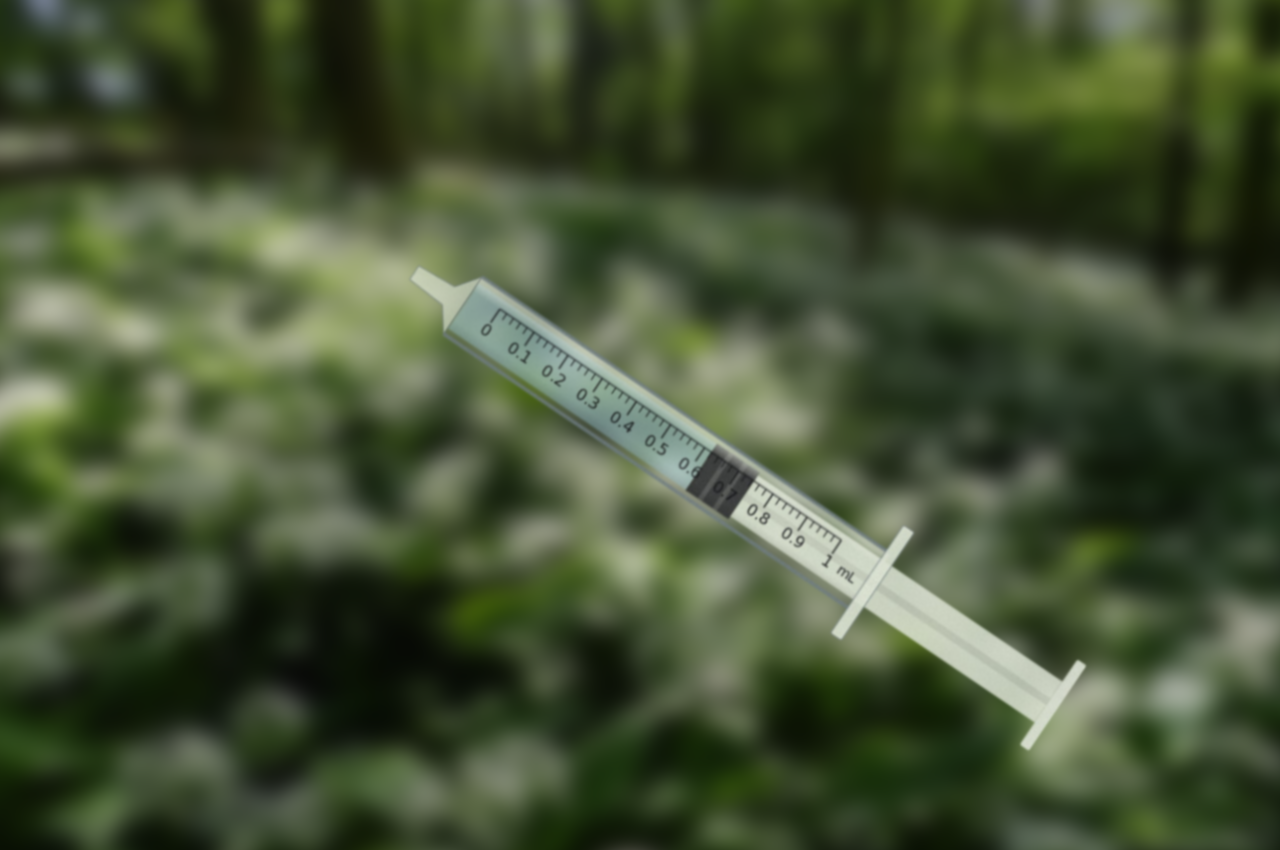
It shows 0.62; mL
